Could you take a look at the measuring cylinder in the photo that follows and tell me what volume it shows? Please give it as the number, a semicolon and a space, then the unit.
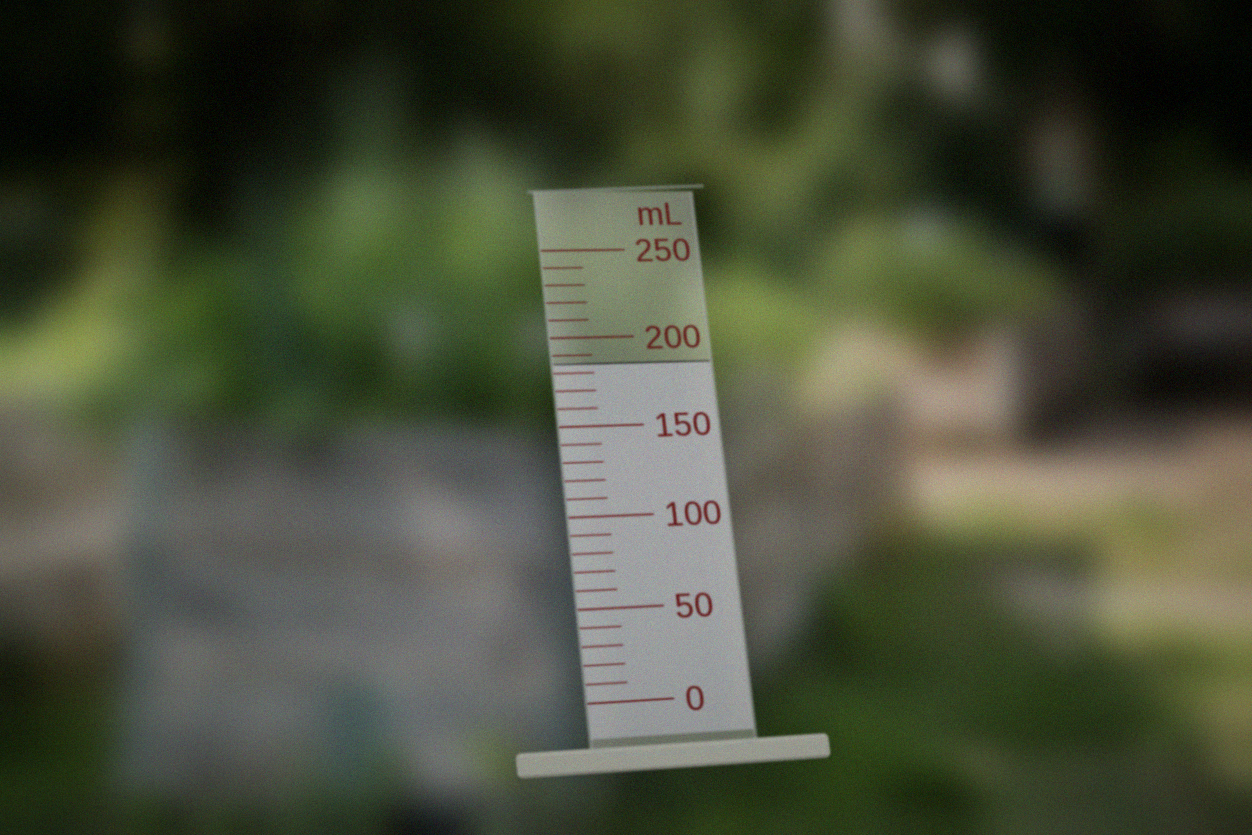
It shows 185; mL
